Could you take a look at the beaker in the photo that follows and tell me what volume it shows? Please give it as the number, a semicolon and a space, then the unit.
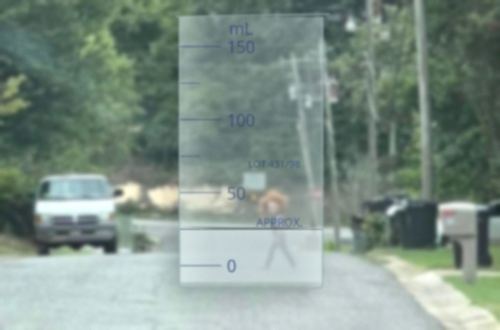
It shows 25; mL
